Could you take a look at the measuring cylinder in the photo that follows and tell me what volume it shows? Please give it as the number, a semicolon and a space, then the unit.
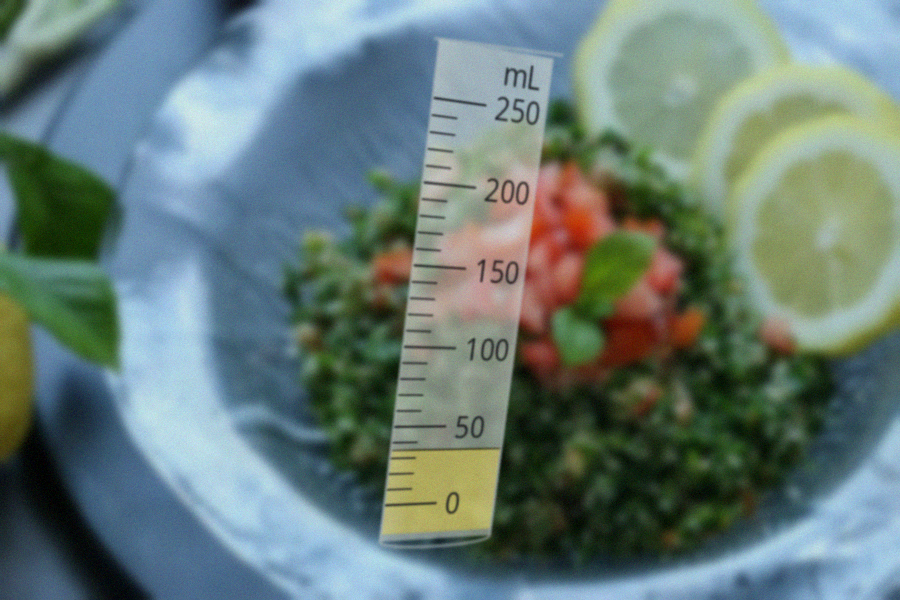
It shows 35; mL
